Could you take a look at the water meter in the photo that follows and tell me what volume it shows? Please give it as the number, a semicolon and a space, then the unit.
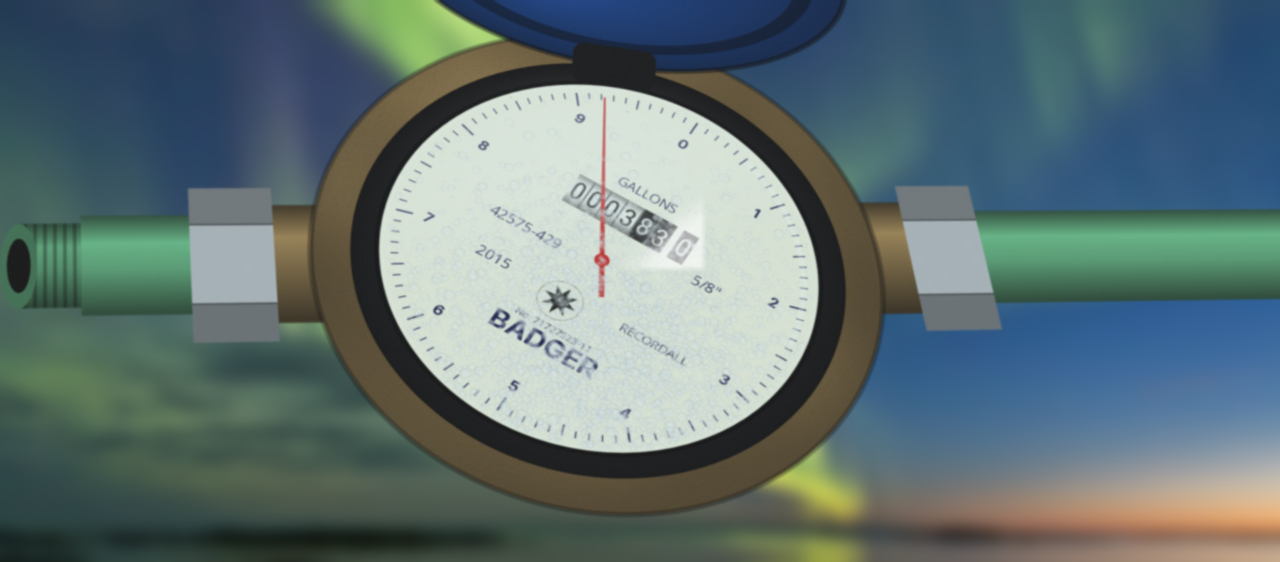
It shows 3829.2; gal
